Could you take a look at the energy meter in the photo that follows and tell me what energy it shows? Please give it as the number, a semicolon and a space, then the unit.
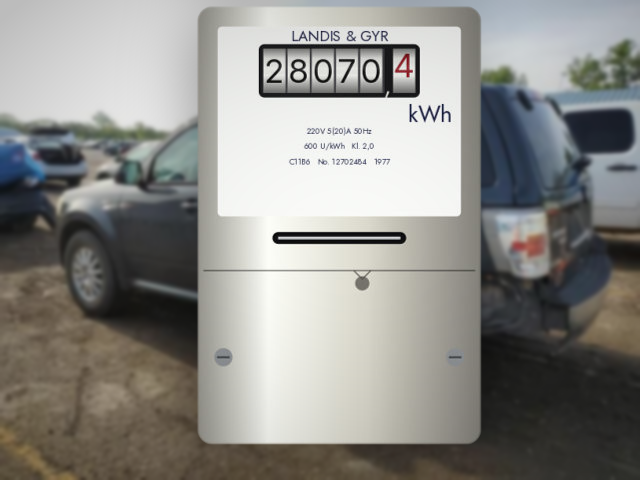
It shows 28070.4; kWh
